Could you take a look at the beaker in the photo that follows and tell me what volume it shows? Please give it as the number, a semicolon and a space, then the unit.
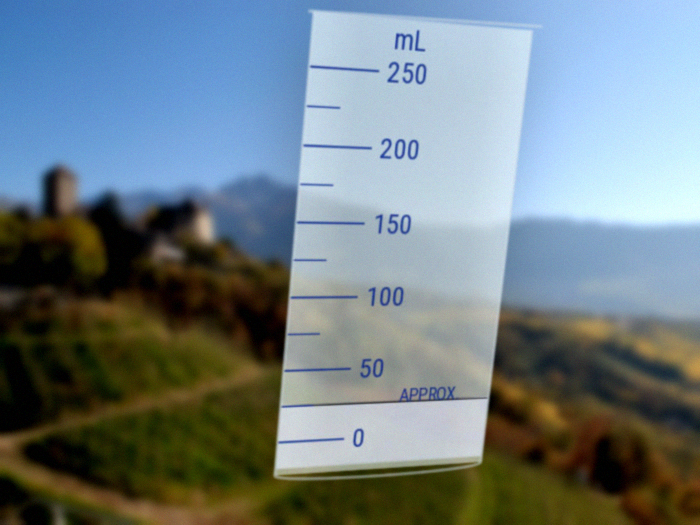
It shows 25; mL
